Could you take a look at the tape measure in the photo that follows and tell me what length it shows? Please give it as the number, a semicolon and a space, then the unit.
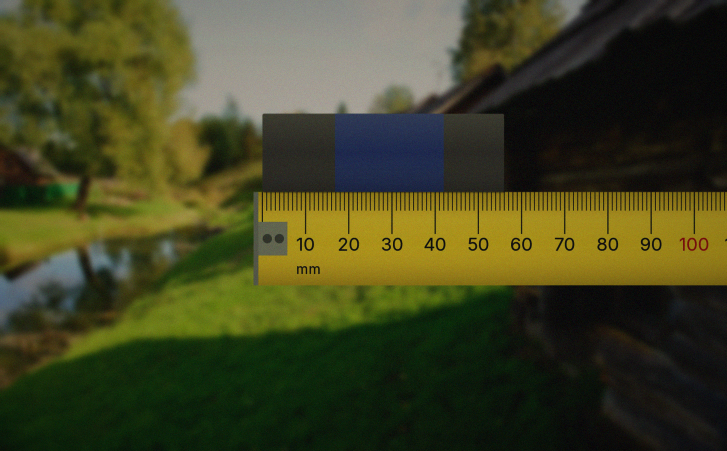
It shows 56; mm
